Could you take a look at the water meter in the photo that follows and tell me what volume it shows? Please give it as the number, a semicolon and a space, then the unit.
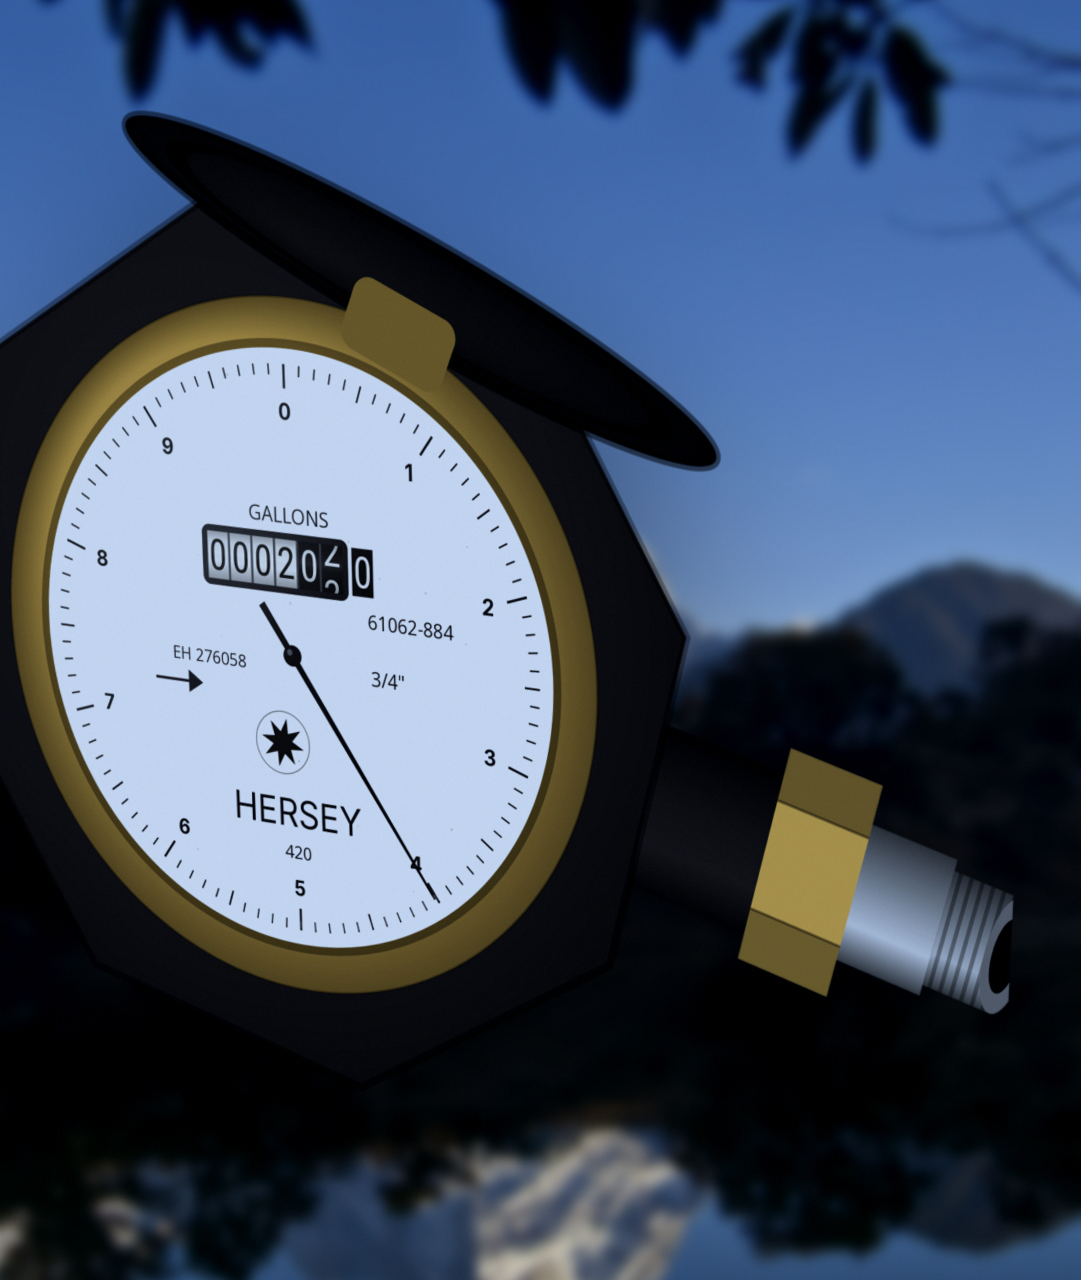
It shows 2024.0; gal
